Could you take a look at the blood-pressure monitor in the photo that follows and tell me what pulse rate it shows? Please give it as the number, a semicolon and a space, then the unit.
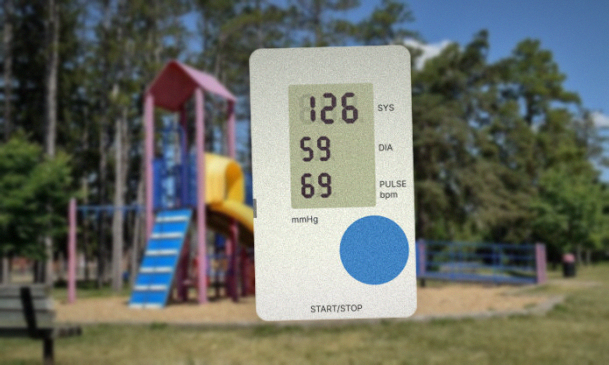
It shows 69; bpm
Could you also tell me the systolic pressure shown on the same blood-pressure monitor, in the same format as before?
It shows 126; mmHg
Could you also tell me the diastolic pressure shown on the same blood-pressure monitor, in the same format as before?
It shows 59; mmHg
